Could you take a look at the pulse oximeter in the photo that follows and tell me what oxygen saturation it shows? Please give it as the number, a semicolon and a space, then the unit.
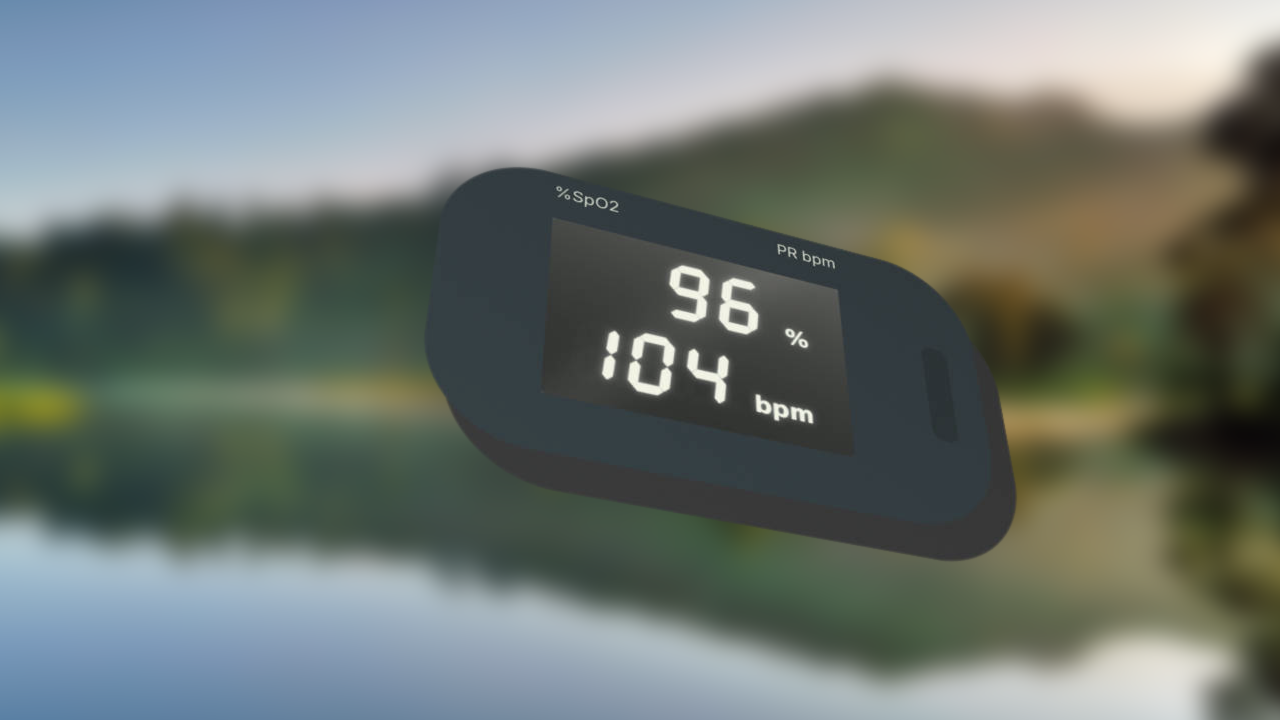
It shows 96; %
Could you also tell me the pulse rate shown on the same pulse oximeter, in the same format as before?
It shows 104; bpm
